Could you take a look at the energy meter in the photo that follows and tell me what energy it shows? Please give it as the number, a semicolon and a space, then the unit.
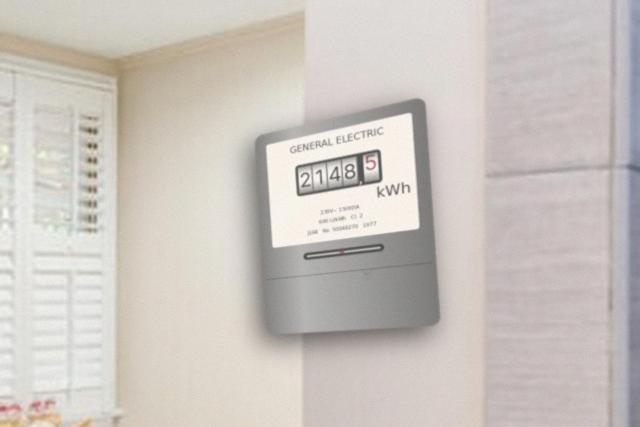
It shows 2148.5; kWh
